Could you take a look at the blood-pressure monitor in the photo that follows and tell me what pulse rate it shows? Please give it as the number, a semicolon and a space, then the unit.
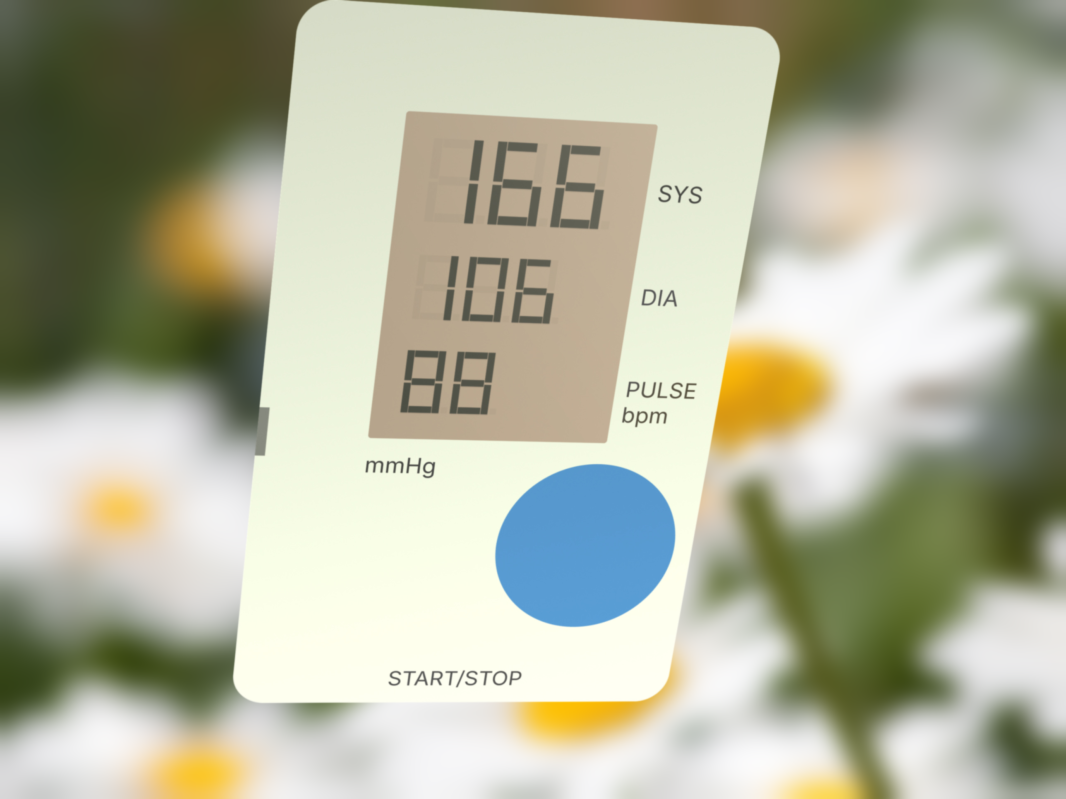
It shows 88; bpm
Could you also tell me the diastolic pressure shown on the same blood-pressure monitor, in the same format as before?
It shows 106; mmHg
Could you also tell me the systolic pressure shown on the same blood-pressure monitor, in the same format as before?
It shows 166; mmHg
